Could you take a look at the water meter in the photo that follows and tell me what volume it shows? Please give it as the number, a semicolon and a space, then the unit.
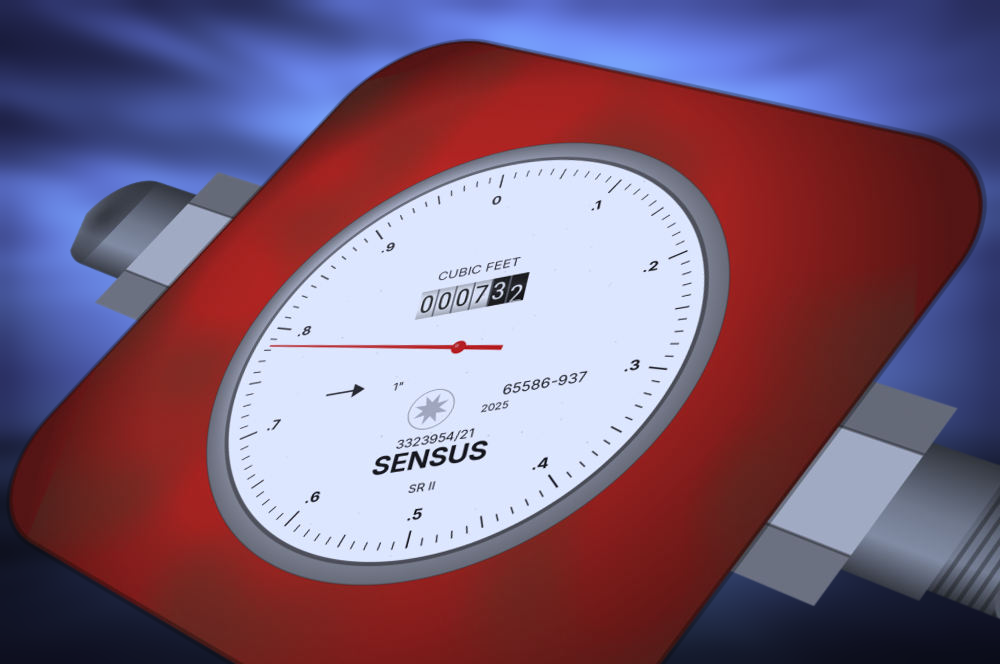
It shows 731.78; ft³
